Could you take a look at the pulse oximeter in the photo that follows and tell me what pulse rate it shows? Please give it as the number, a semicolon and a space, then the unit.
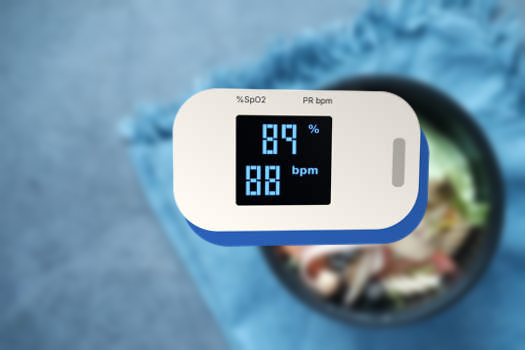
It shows 88; bpm
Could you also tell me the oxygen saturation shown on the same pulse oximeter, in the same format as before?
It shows 89; %
